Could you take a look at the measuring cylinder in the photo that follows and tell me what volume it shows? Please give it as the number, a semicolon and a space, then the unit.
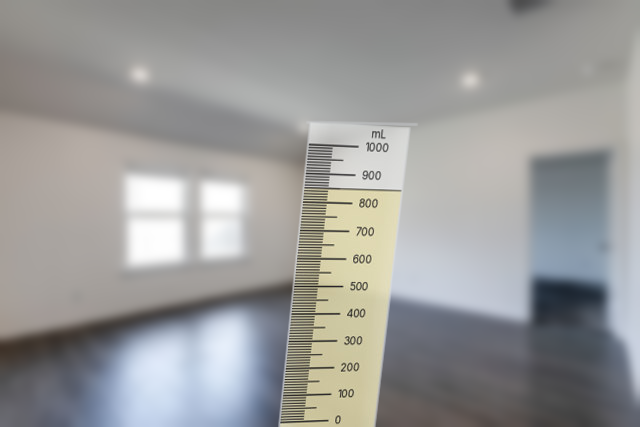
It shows 850; mL
